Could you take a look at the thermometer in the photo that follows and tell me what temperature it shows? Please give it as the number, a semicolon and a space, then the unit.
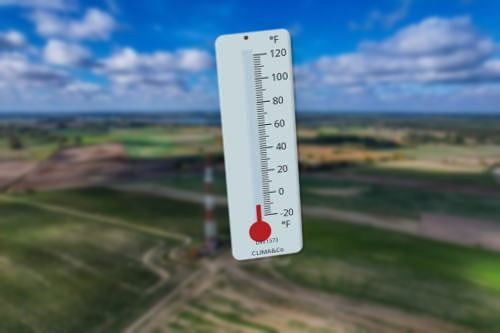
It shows -10; °F
